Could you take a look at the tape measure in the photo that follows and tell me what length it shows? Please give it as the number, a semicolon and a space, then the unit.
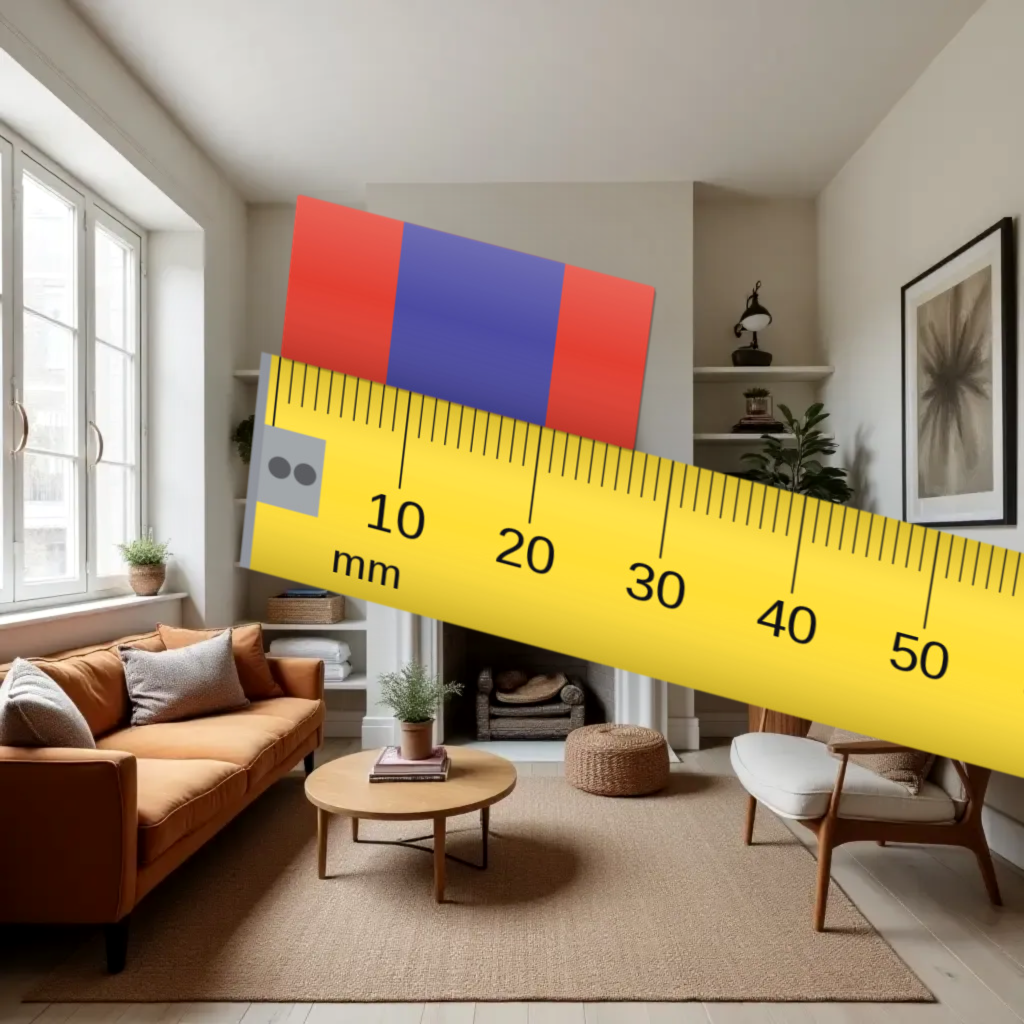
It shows 27; mm
